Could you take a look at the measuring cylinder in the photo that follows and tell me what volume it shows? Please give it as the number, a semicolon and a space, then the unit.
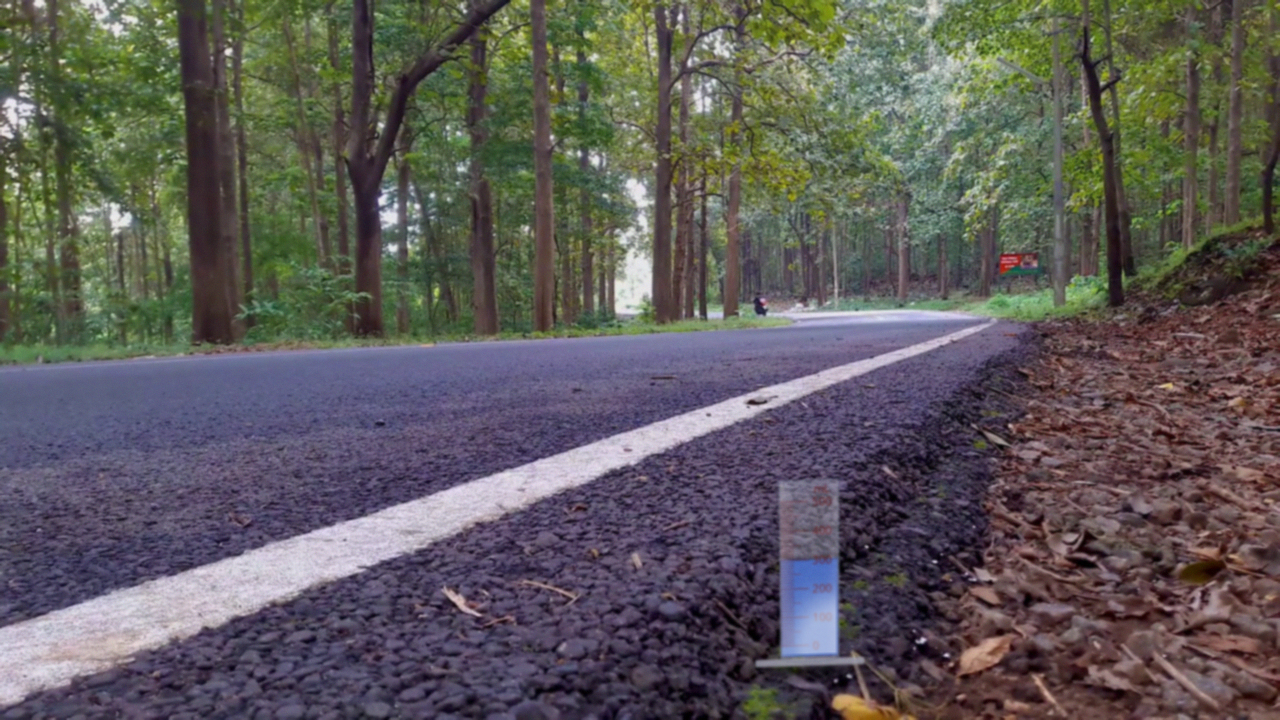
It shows 300; mL
